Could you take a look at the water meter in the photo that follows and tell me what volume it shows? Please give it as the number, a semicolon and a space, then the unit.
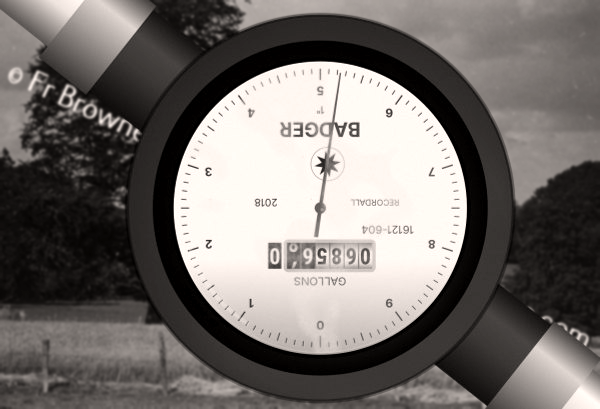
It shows 685675.2; gal
